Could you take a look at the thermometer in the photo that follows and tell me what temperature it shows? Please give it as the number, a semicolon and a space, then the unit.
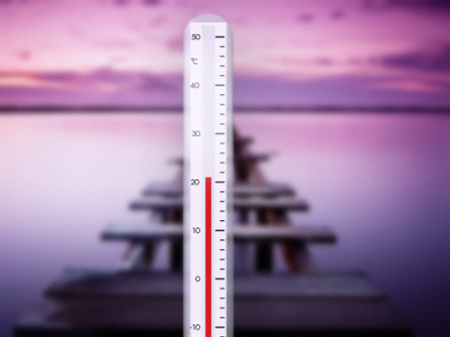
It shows 21; °C
